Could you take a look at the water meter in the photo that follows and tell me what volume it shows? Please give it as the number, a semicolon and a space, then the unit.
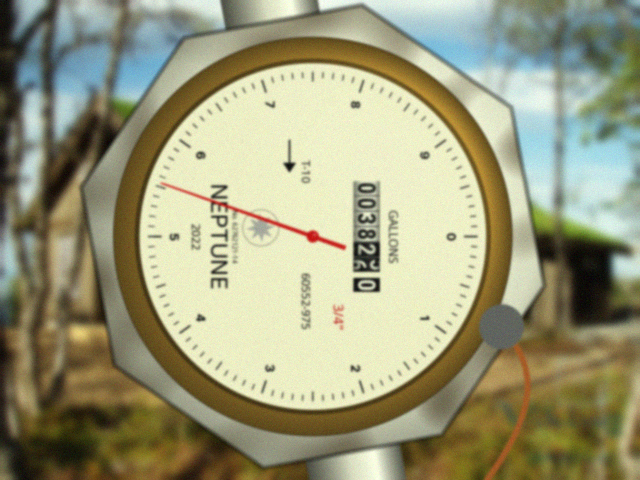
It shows 38255.5; gal
